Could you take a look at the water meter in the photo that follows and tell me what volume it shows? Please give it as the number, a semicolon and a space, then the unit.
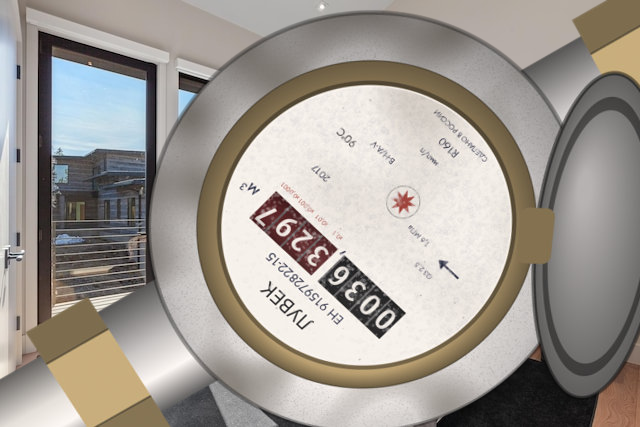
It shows 36.3297; m³
